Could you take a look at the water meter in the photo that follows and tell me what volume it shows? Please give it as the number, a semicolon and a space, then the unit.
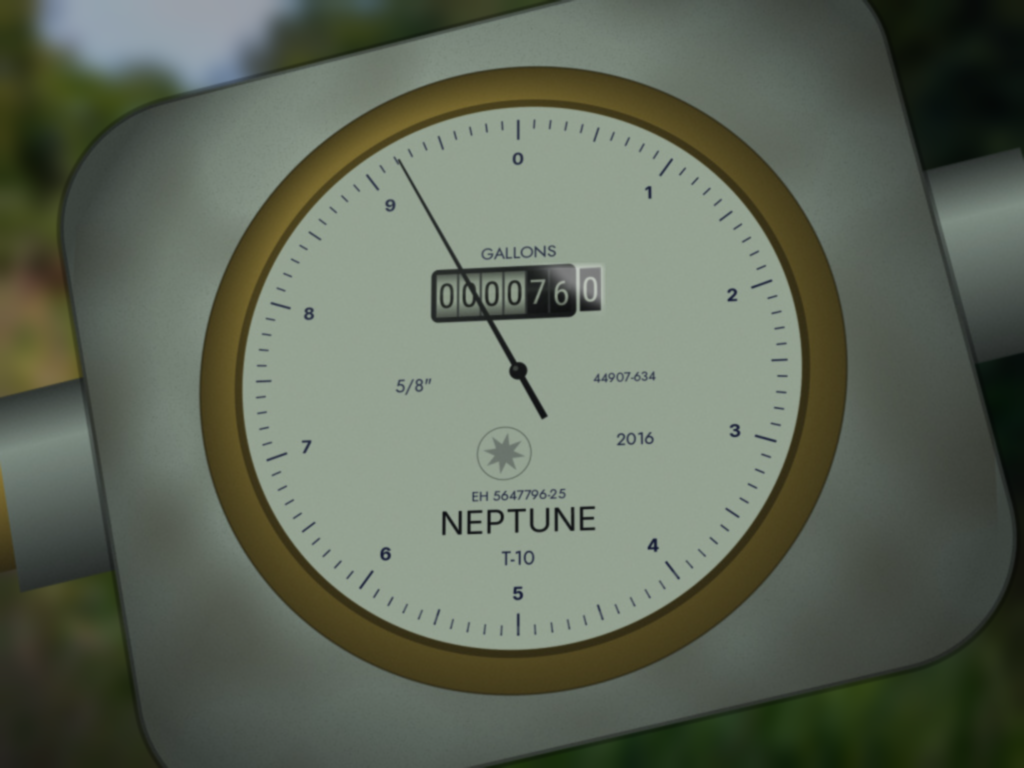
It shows 759.2; gal
